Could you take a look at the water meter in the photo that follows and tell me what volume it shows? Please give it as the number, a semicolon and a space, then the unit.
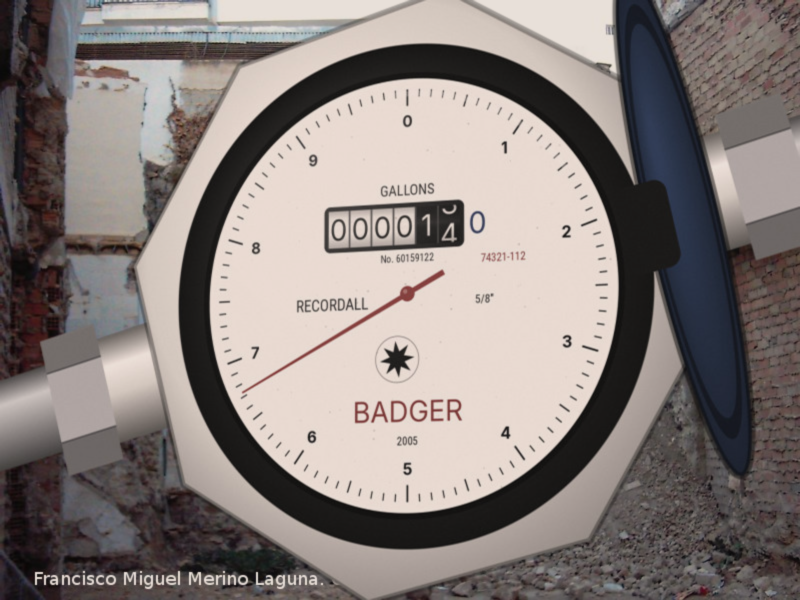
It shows 136.7; gal
